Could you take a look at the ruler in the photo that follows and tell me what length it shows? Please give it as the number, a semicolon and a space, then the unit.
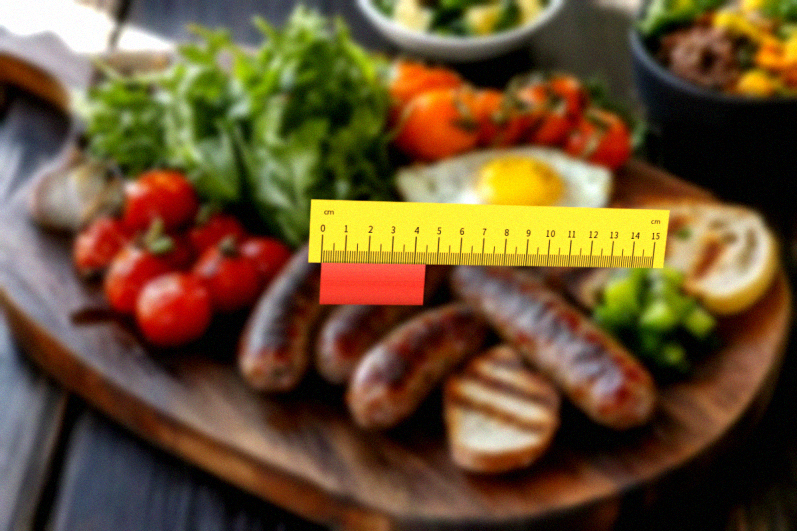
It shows 4.5; cm
